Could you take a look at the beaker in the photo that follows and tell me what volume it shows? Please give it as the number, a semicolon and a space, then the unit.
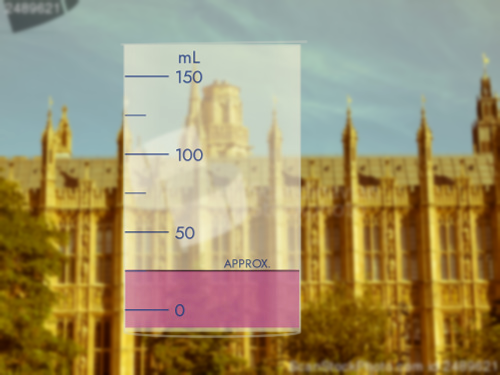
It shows 25; mL
